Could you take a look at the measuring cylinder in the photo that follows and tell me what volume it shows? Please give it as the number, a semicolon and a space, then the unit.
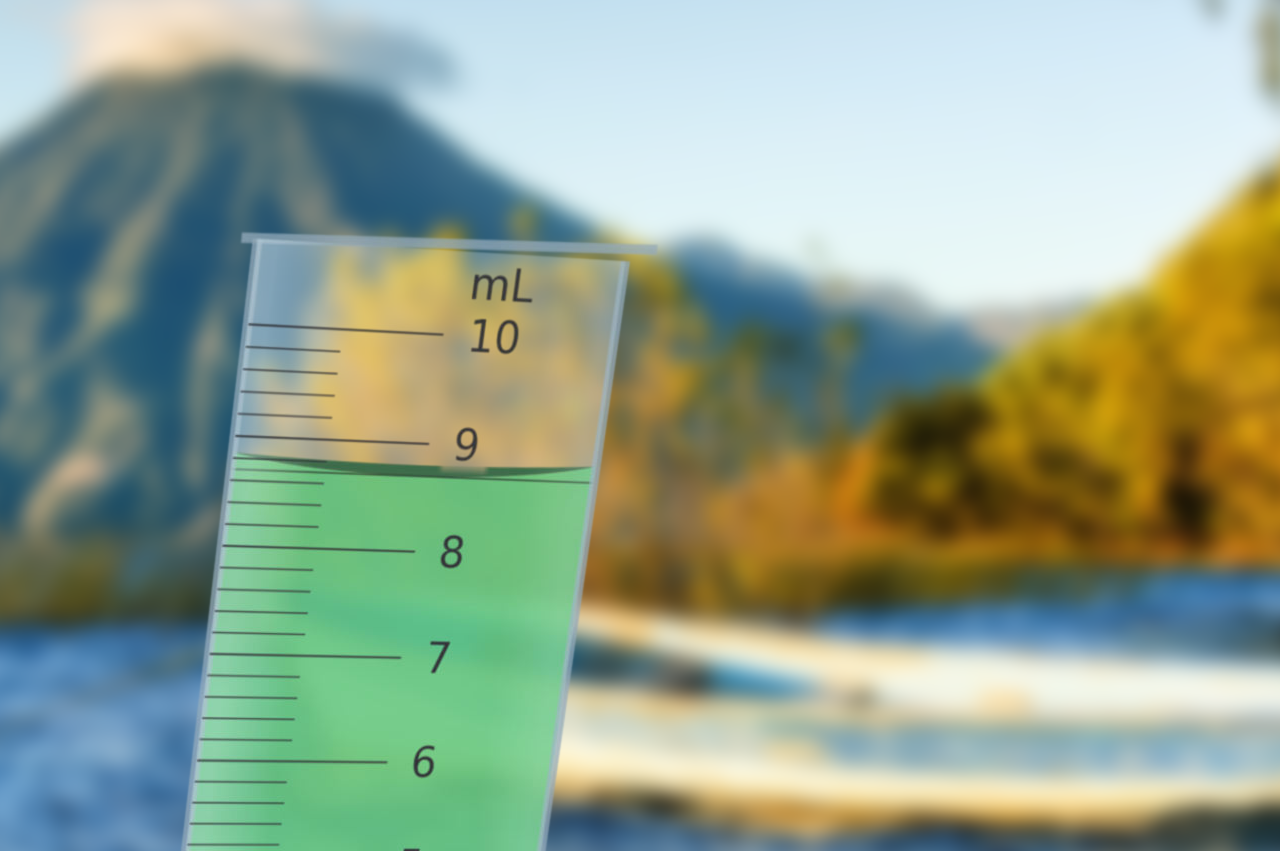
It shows 8.7; mL
